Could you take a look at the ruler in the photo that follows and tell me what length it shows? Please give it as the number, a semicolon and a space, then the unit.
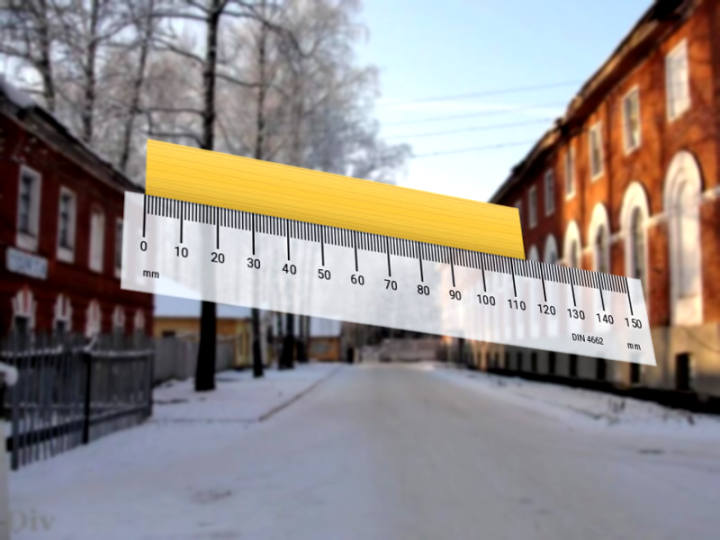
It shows 115; mm
